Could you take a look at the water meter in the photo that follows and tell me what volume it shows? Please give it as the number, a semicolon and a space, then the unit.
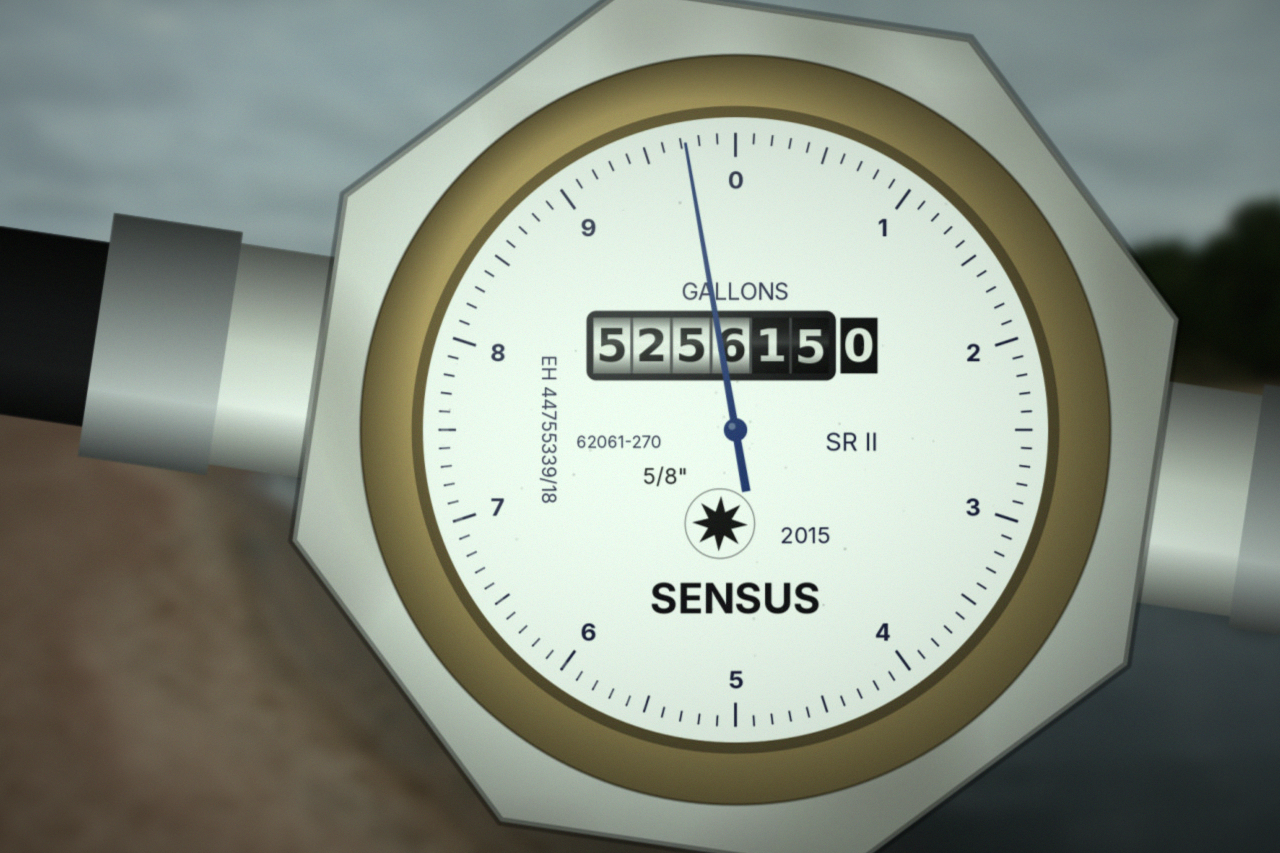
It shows 5256149.7; gal
